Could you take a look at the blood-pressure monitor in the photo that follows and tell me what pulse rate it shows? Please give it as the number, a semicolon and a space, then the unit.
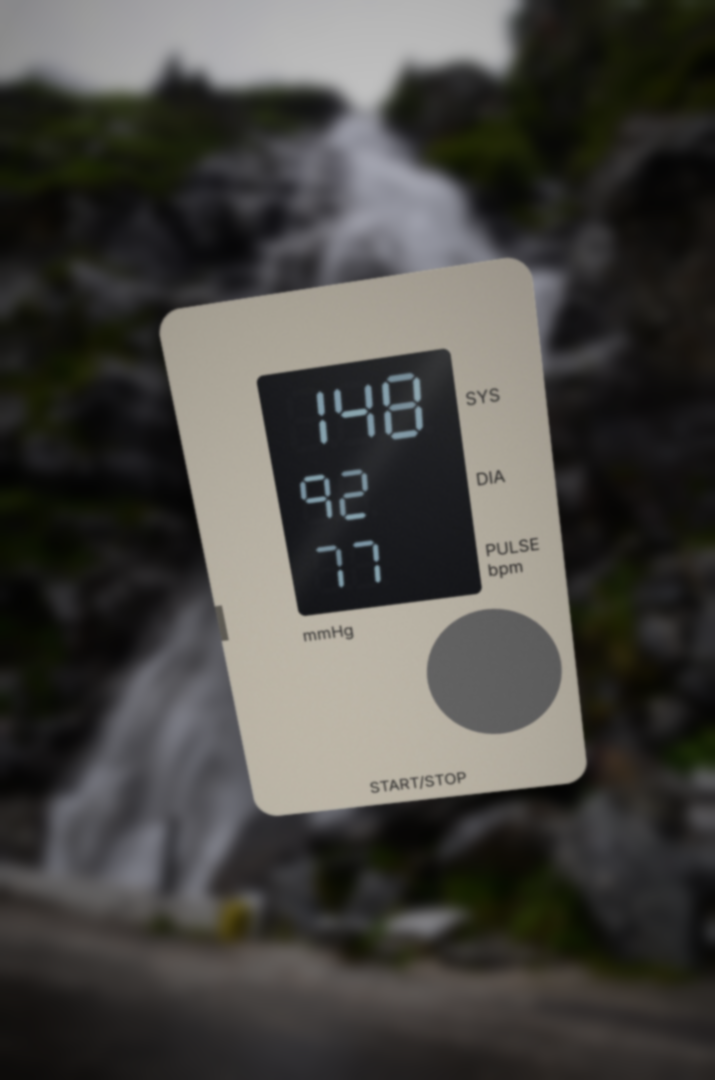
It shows 77; bpm
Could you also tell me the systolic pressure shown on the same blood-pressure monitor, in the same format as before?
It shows 148; mmHg
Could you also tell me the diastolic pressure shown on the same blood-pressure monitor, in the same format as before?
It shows 92; mmHg
